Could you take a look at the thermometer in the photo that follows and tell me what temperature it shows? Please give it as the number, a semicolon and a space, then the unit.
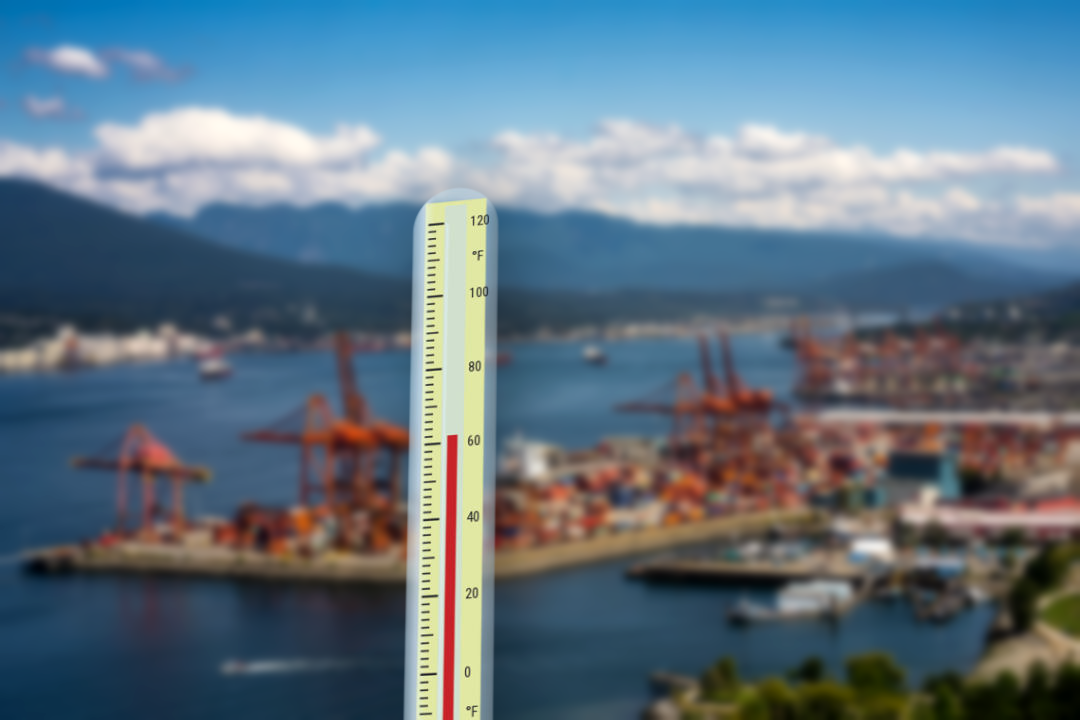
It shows 62; °F
